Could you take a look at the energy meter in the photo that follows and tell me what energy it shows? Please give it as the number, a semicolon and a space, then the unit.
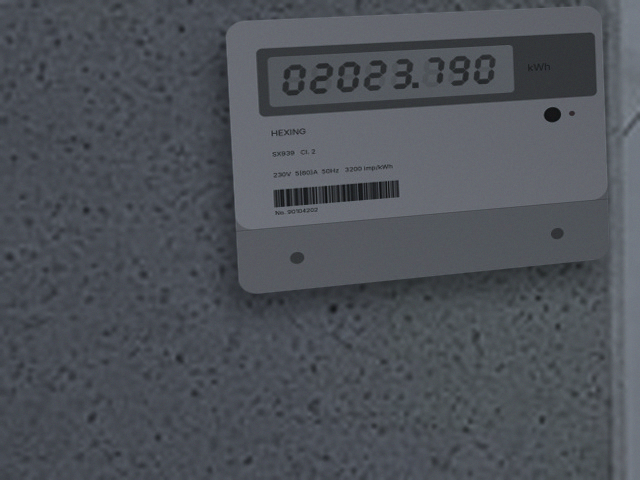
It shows 2023.790; kWh
